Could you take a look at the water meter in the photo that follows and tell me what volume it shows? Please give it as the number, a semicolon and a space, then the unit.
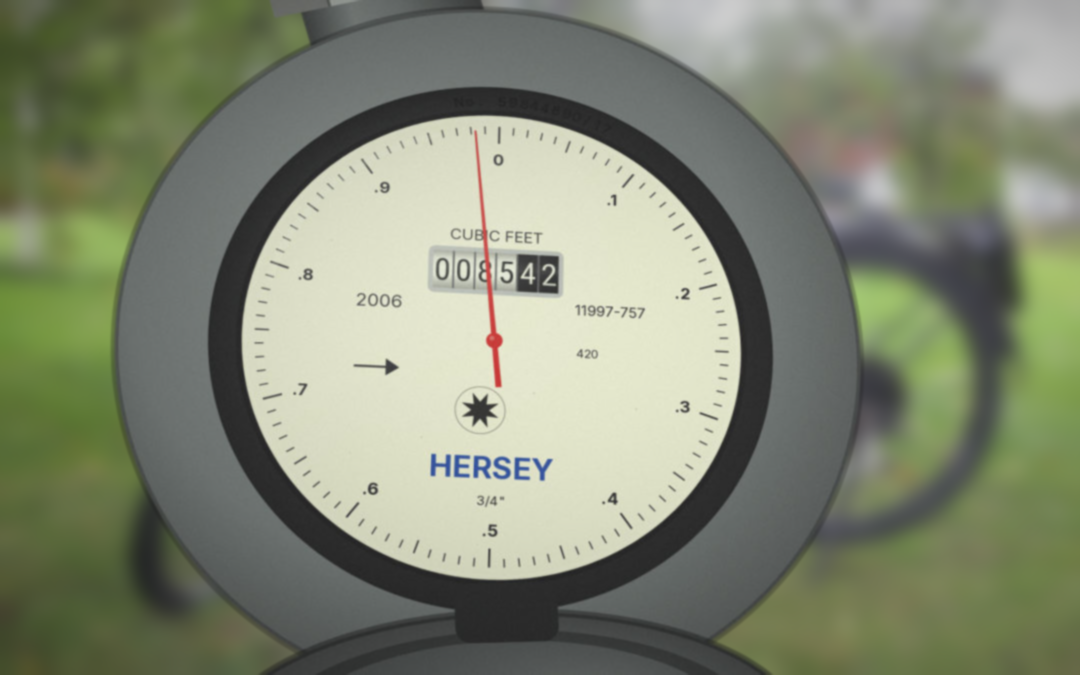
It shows 8541.98; ft³
